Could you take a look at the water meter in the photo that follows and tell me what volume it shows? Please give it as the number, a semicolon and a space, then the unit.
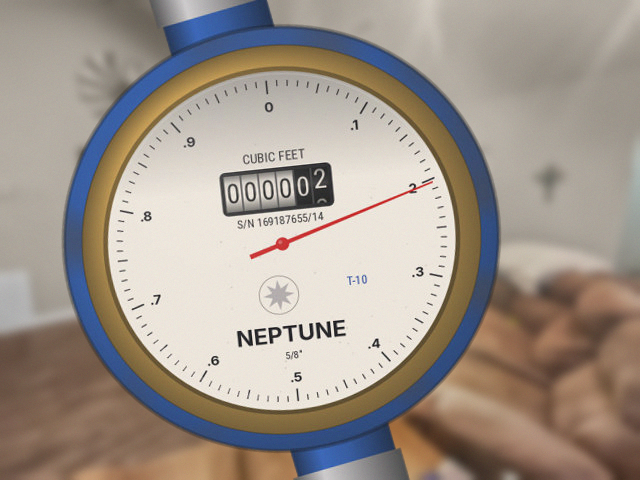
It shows 2.20; ft³
